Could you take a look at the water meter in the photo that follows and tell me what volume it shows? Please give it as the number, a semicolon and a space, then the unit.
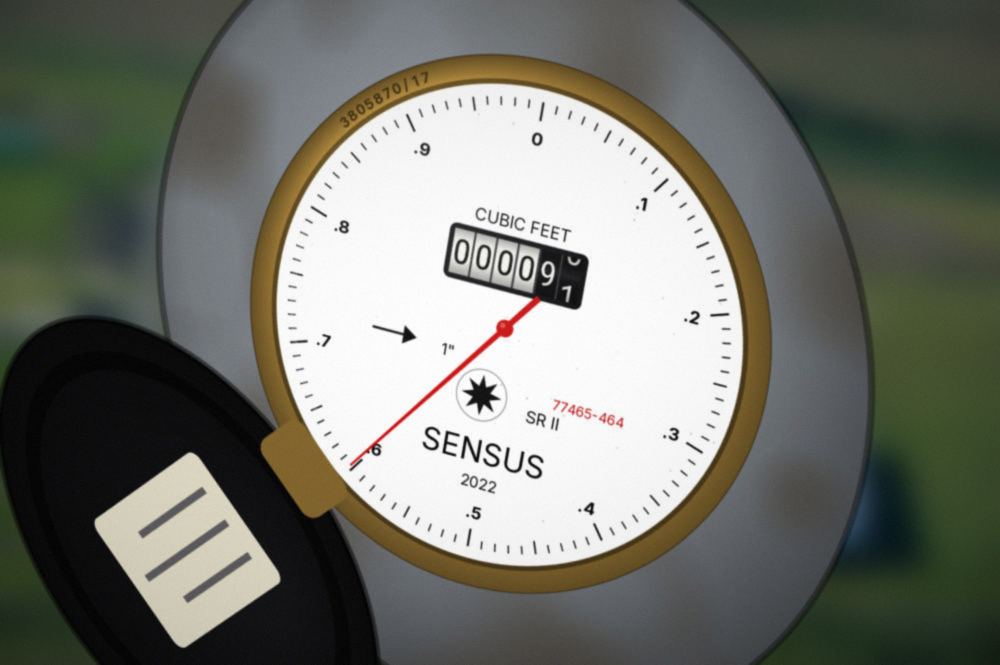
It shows 90.60; ft³
